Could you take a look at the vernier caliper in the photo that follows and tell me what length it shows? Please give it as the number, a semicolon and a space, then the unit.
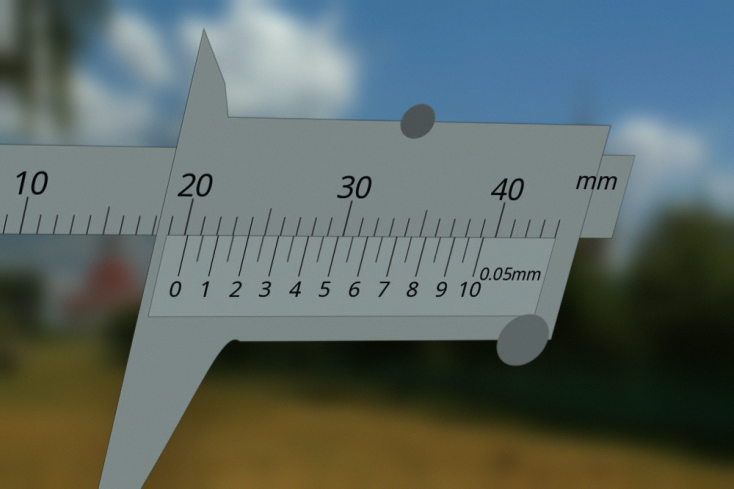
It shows 20.2; mm
